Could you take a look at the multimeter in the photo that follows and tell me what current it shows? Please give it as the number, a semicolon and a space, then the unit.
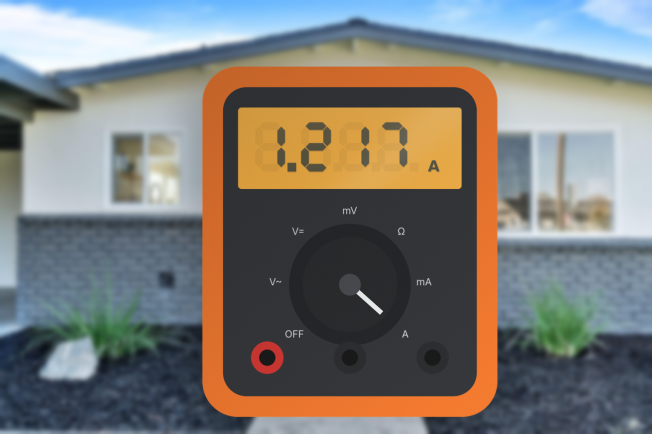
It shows 1.217; A
